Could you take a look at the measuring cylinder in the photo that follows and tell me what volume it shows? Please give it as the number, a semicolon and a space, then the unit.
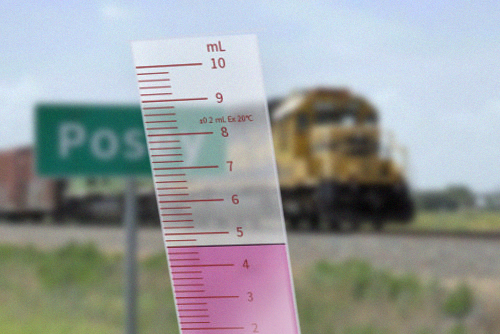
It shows 4.6; mL
